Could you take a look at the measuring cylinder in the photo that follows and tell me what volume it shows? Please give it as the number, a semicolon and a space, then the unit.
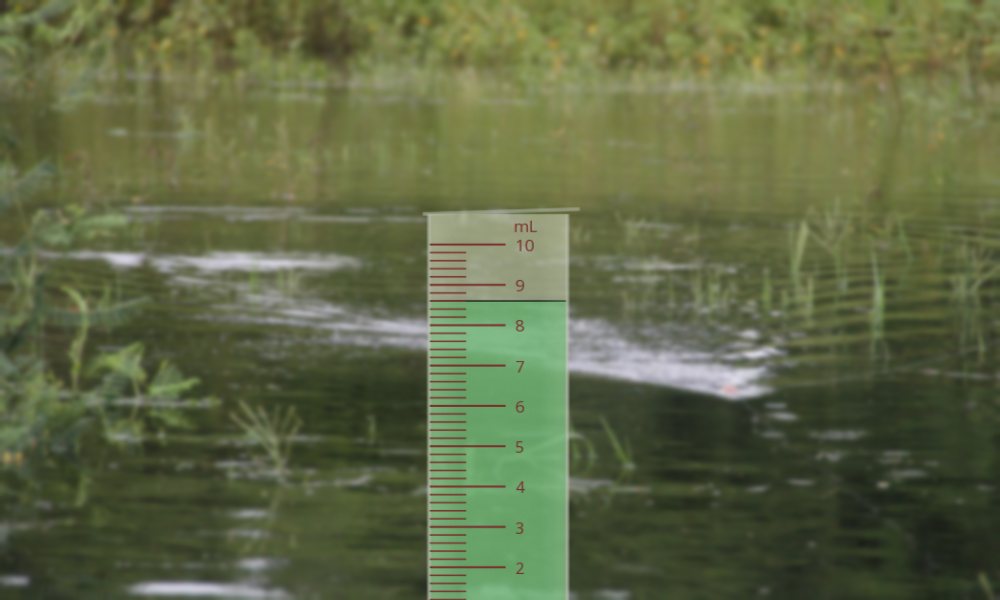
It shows 8.6; mL
